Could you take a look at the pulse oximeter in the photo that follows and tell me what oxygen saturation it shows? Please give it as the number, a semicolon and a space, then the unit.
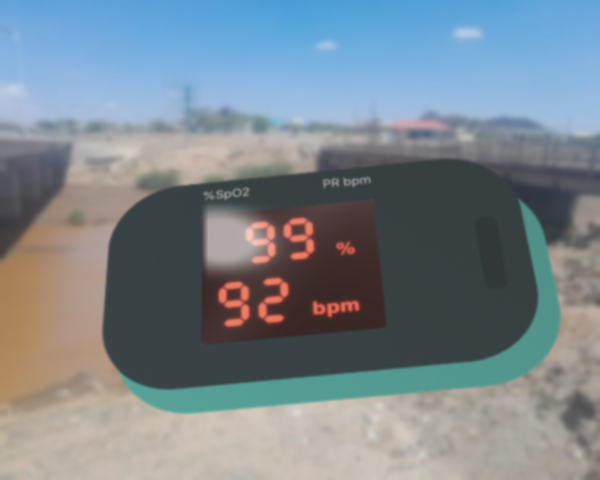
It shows 99; %
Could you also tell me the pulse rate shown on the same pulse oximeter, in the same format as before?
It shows 92; bpm
